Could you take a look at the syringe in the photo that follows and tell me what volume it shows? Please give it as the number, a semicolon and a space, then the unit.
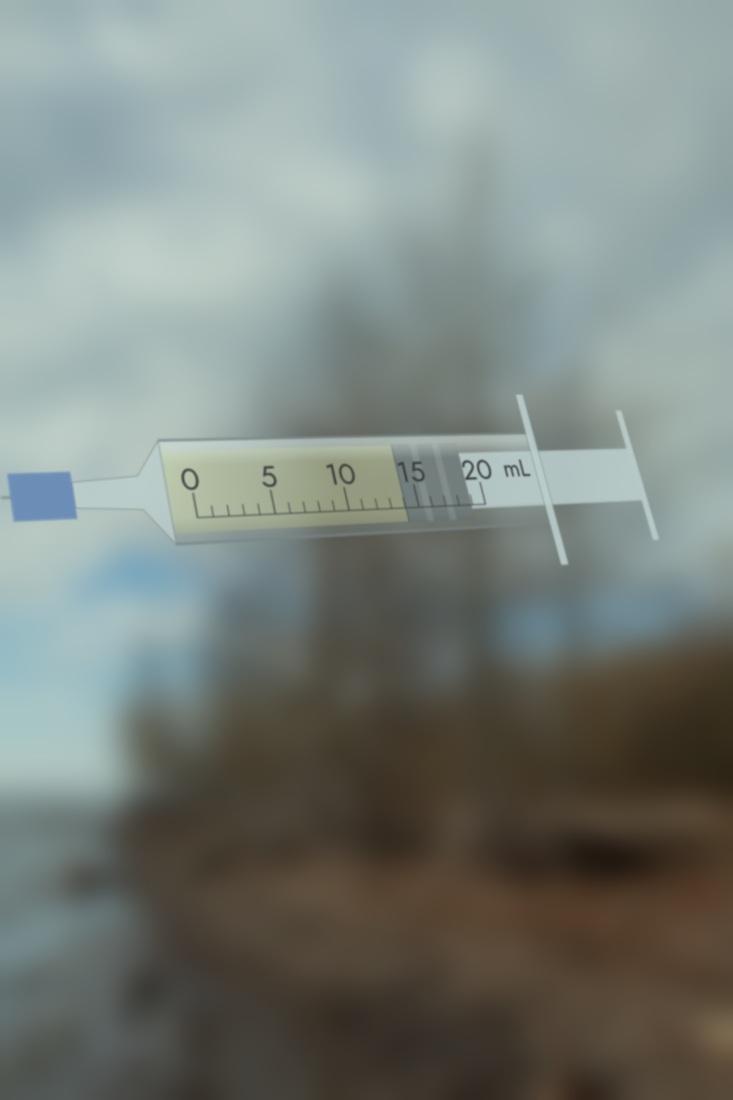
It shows 14; mL
